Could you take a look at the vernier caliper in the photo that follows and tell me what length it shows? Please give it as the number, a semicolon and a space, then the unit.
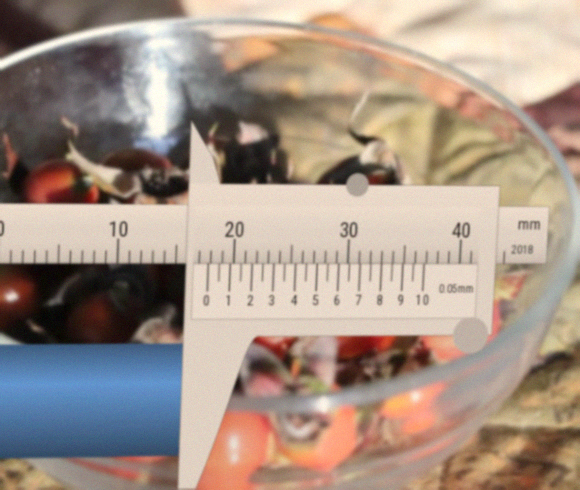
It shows 17.8; mm
